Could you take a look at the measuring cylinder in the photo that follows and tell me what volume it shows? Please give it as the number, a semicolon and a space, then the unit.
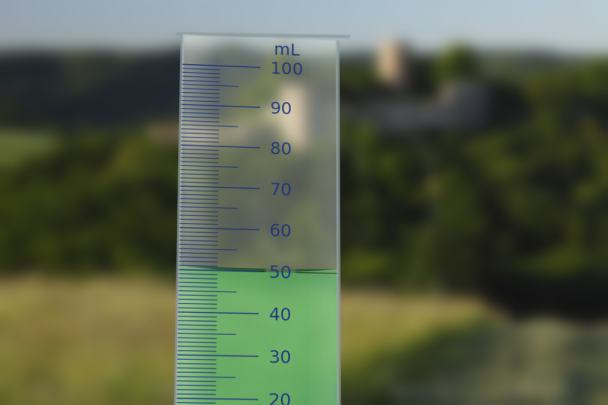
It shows 50; mL
